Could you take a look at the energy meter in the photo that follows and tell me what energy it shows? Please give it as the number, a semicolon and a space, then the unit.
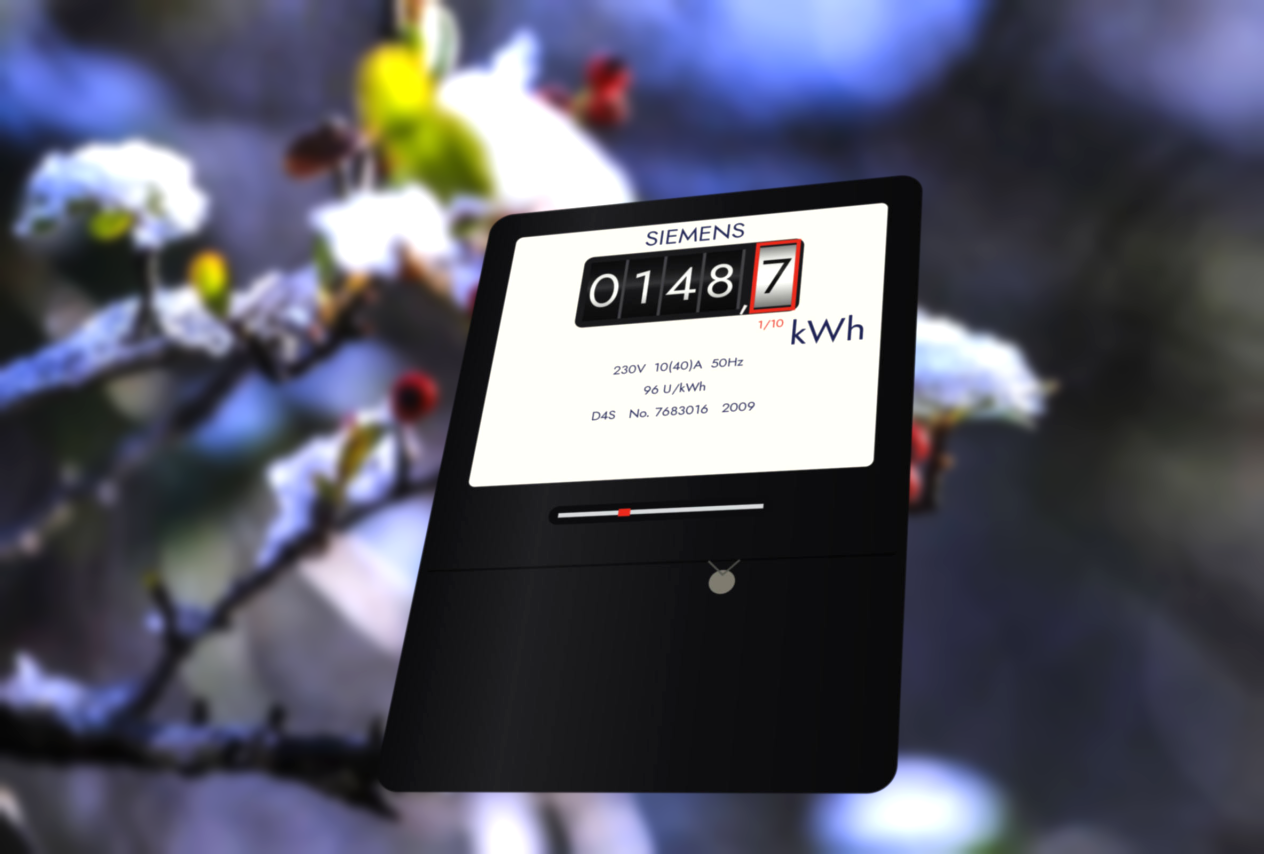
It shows 148.7; kWh
